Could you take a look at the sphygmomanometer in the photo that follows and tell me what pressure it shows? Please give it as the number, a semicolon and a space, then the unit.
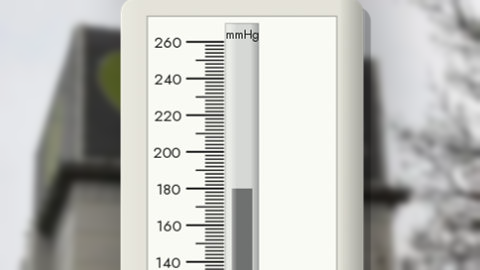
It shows 180; mmHg
